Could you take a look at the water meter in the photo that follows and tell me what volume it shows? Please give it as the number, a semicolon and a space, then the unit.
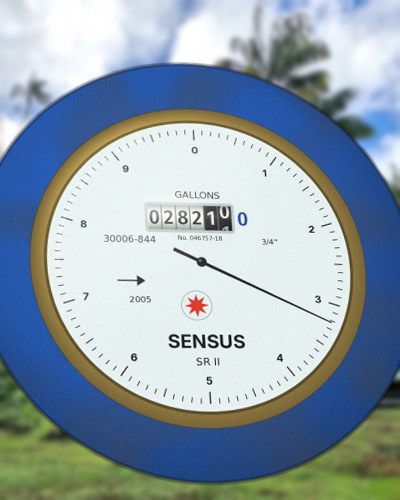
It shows 282103.2; gal
